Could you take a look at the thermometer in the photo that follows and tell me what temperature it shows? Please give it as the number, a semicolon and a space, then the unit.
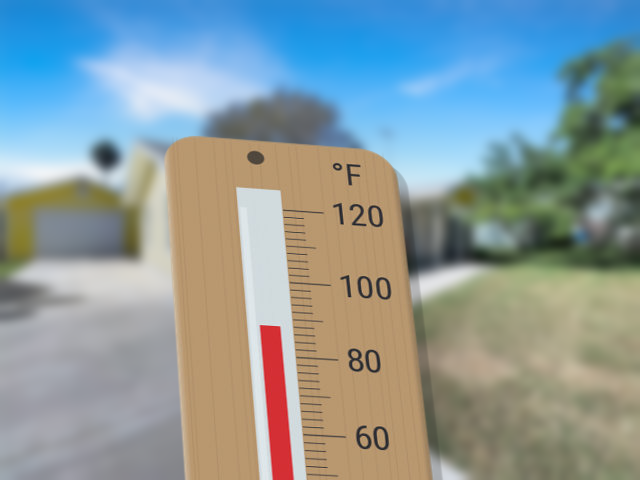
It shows 88; °F
